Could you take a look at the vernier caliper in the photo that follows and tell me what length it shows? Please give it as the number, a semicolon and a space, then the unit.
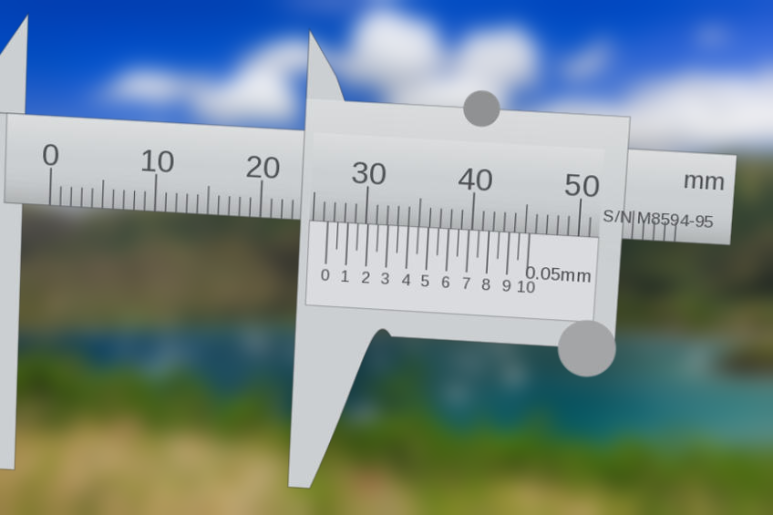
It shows 26.4; mm
